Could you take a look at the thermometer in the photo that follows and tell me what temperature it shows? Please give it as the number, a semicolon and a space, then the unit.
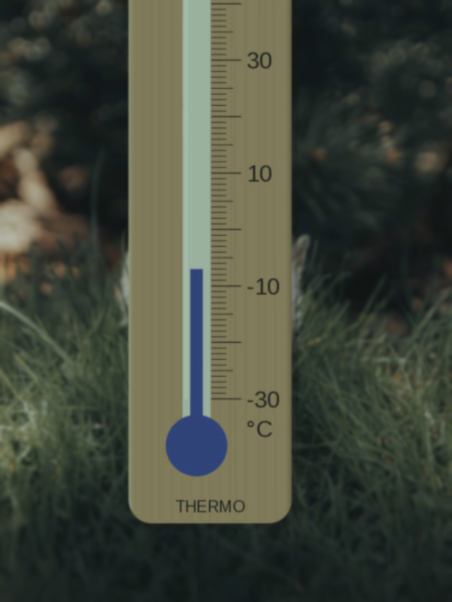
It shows -7; °C
